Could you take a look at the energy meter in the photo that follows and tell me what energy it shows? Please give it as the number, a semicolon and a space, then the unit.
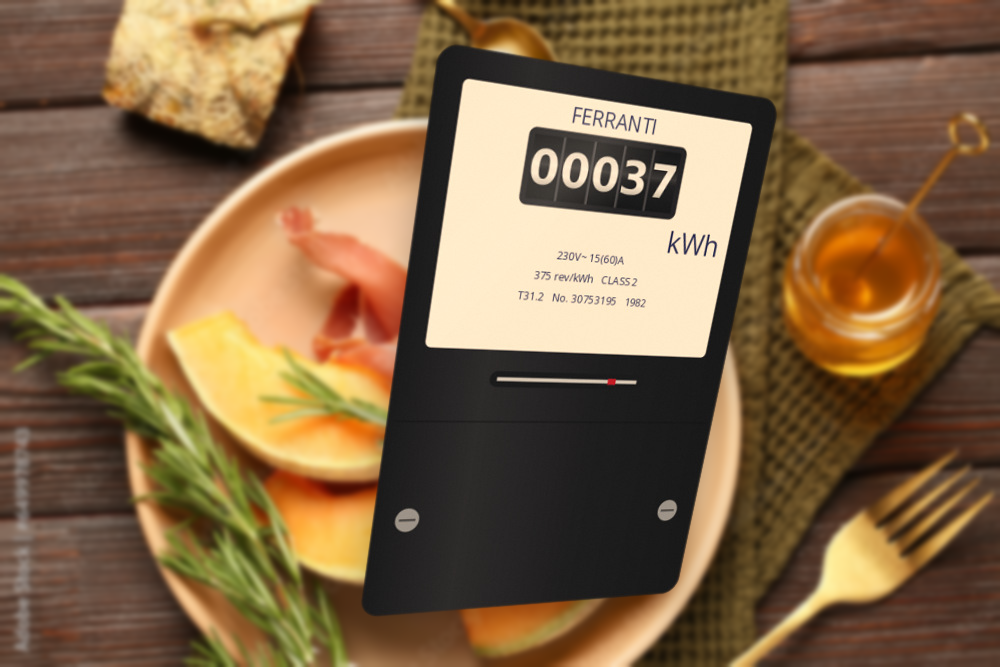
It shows 37; kWh
